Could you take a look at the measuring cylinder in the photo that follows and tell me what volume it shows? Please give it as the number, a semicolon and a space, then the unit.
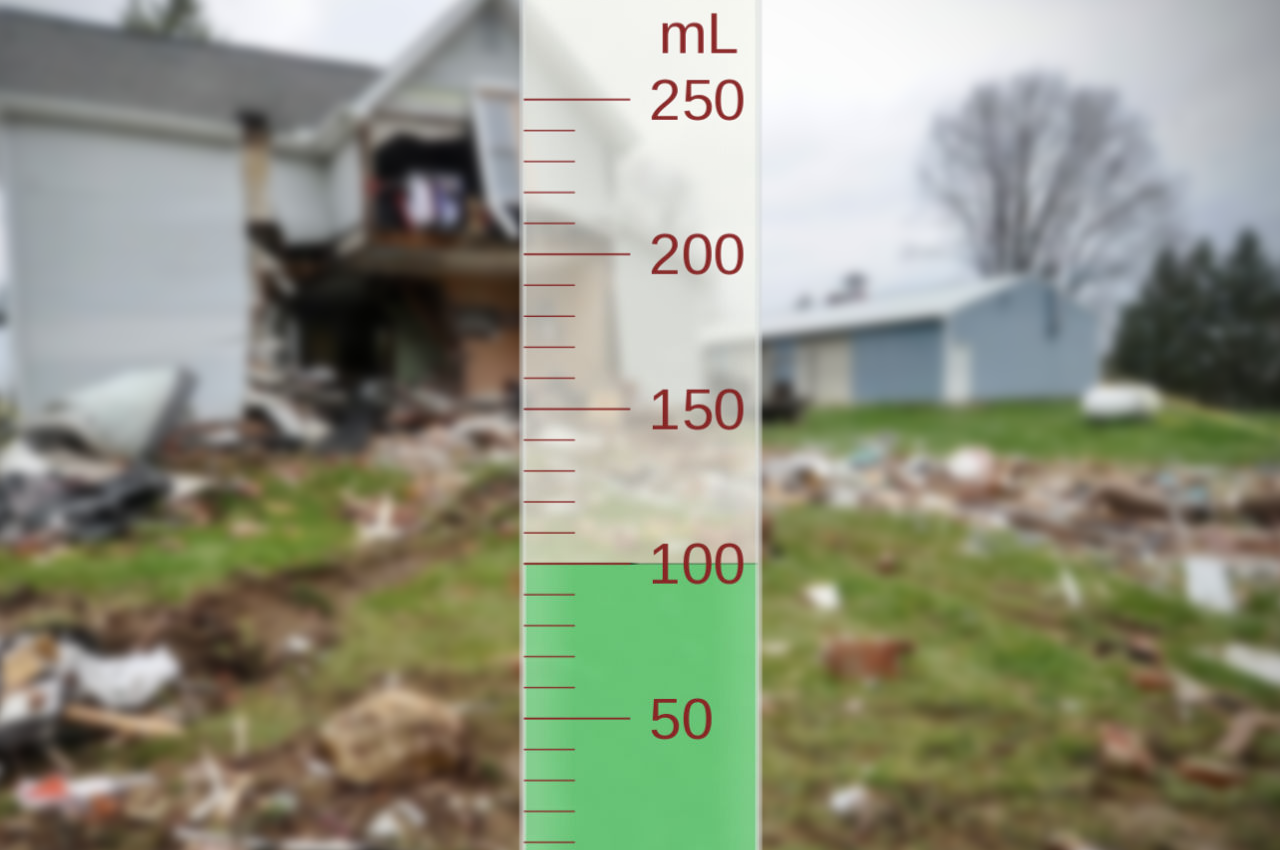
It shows 100; mL
